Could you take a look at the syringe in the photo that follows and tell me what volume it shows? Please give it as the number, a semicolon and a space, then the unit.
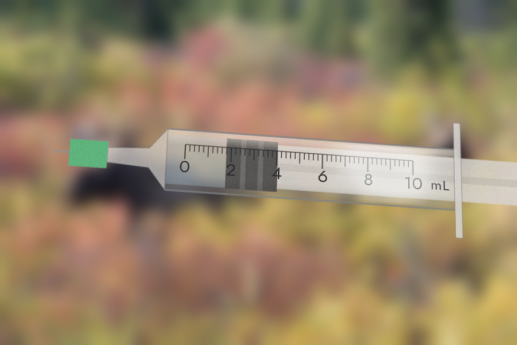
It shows 1.8; mL
